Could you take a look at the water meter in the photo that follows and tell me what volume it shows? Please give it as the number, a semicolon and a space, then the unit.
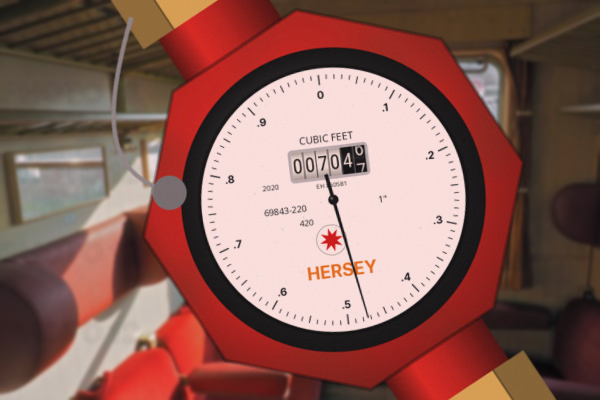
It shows 7046.47; ft³
